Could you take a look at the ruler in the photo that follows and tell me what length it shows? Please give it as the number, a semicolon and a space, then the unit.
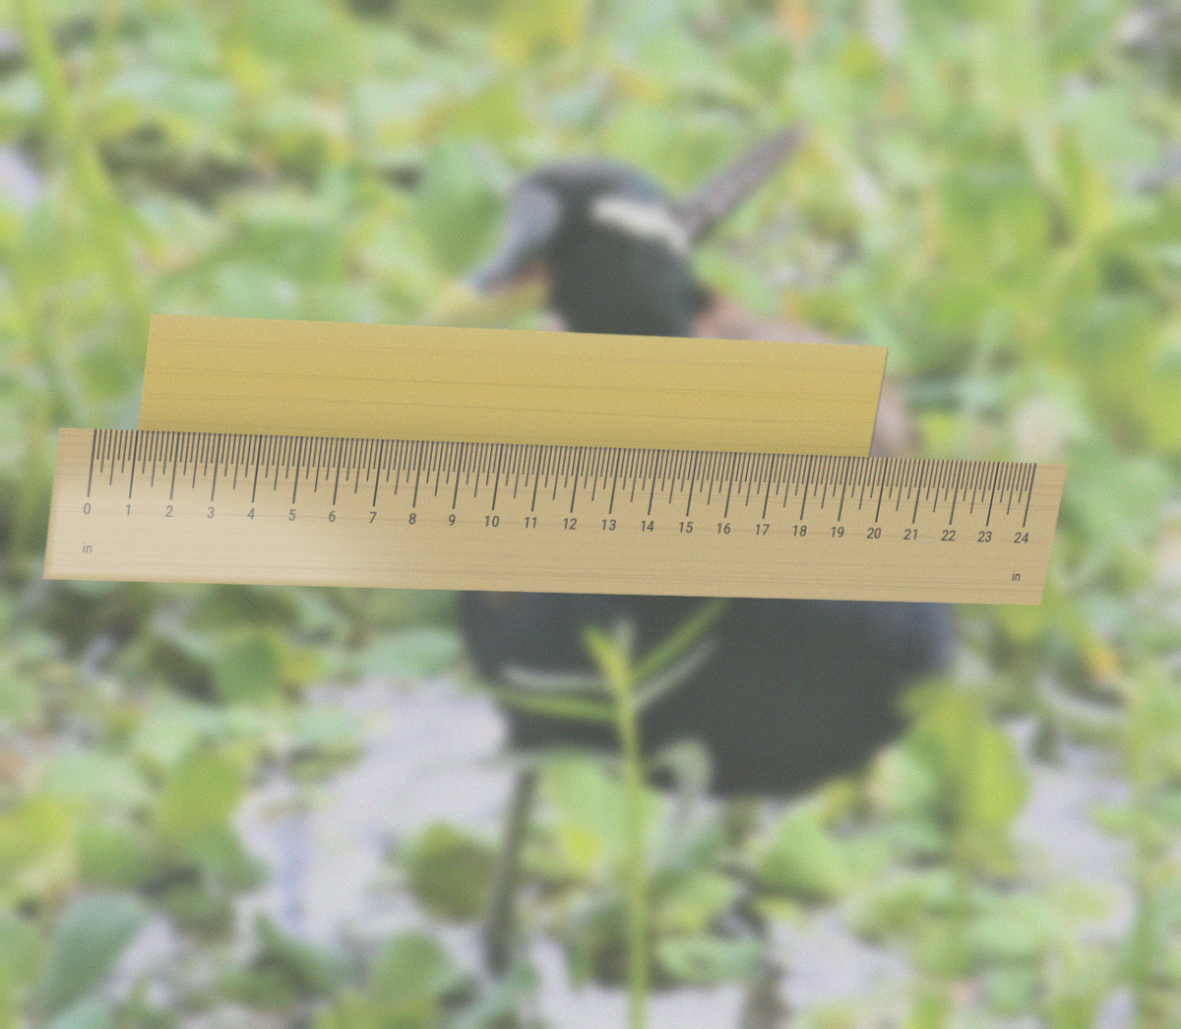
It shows 18.5; in
